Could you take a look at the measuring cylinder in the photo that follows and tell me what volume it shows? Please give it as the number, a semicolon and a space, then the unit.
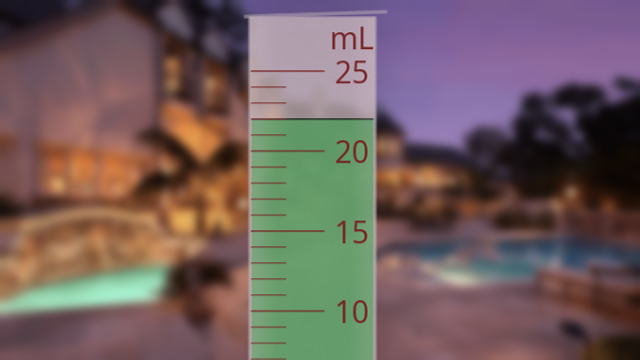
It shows 22; mL
